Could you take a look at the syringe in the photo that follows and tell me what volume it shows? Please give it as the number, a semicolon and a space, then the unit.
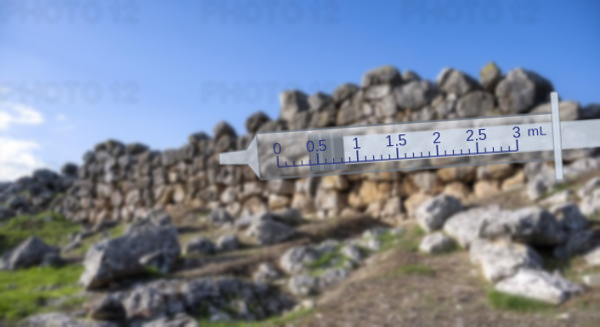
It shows 0.4; mL
